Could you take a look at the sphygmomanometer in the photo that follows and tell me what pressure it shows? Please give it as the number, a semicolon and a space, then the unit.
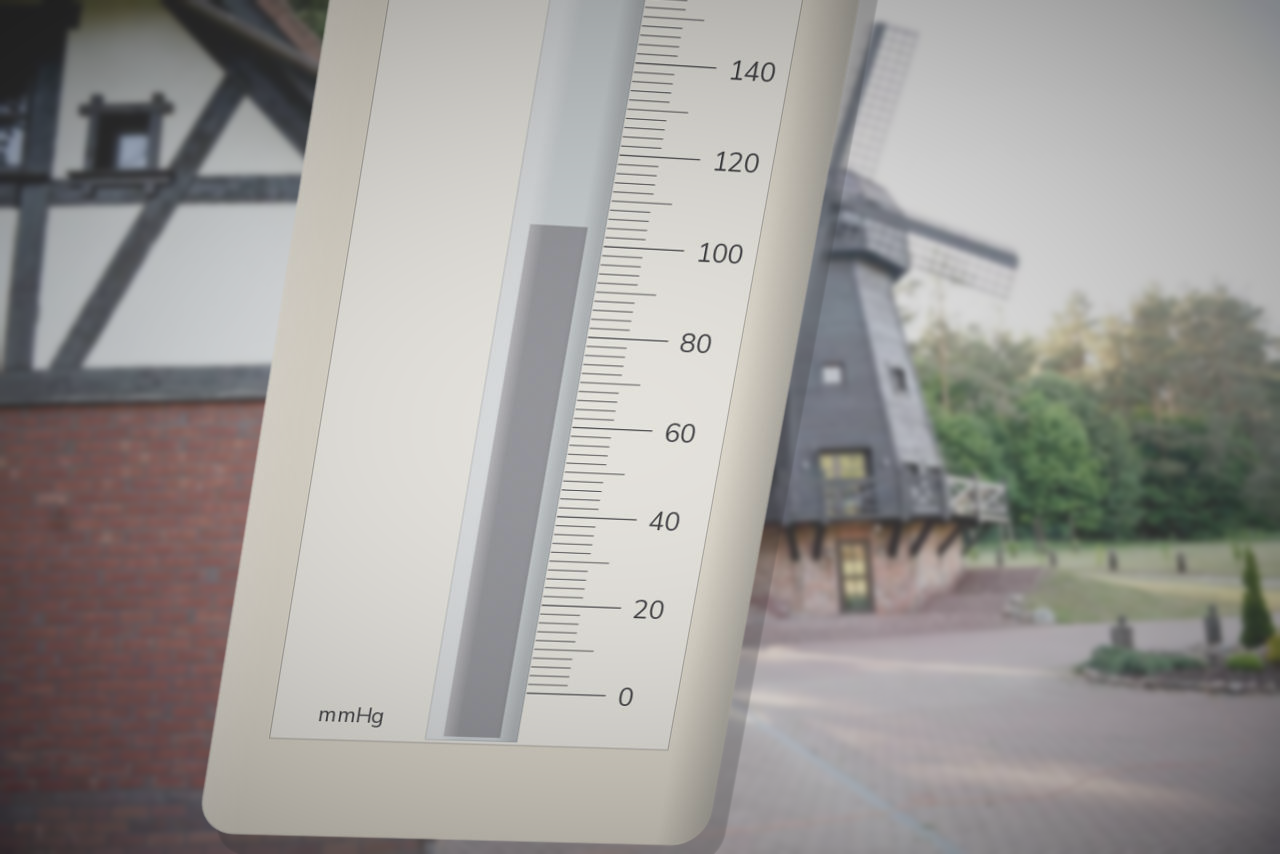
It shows 104; mmHg
